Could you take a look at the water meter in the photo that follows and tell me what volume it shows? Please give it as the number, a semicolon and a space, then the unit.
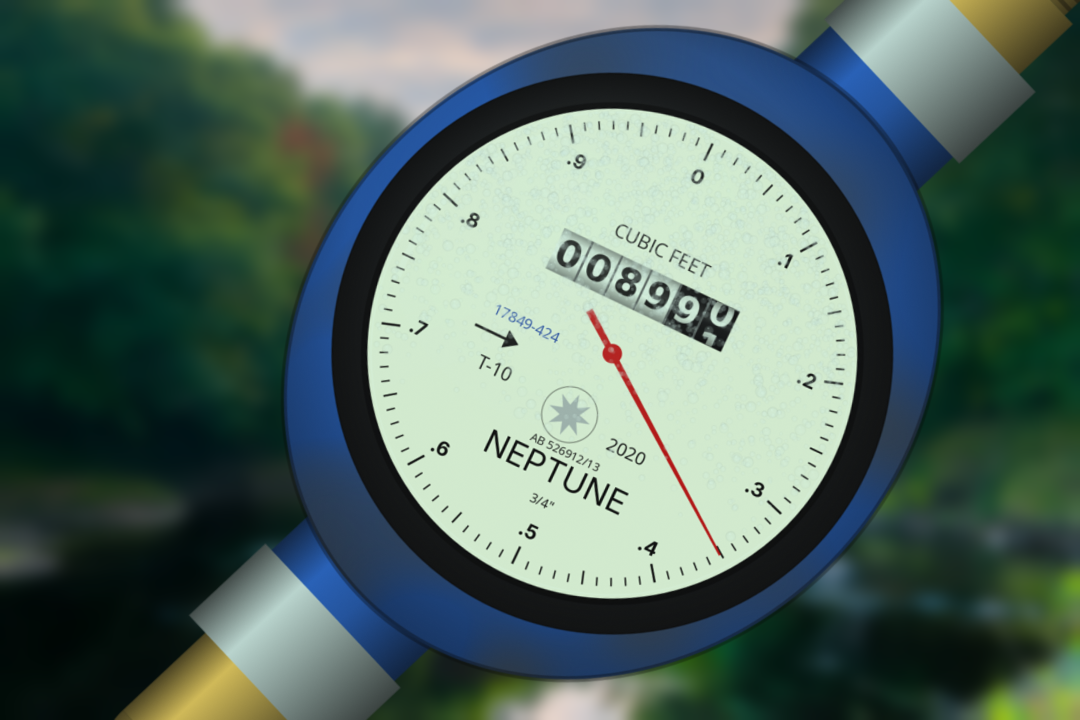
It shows 8990.35; ft³
